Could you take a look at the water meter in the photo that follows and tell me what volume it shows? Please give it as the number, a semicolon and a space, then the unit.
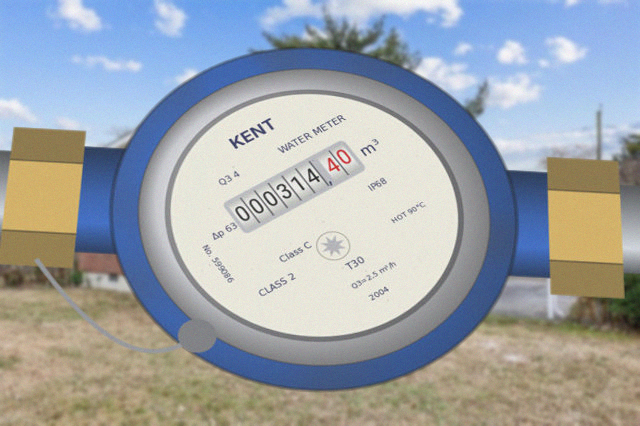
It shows 314.40; m³
